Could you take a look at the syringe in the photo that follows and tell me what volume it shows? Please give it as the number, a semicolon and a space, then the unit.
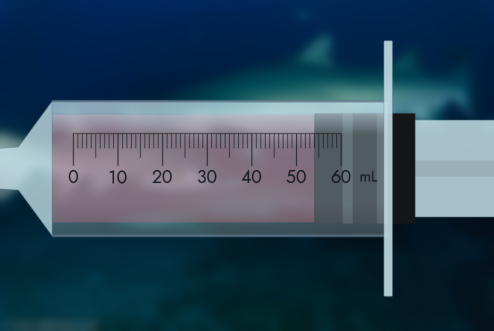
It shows 54; mL
